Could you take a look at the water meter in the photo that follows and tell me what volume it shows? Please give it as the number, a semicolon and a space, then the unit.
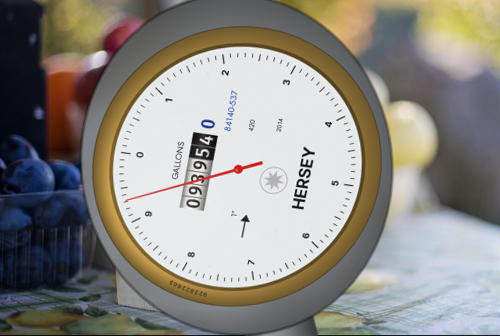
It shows 939539.3; gal
